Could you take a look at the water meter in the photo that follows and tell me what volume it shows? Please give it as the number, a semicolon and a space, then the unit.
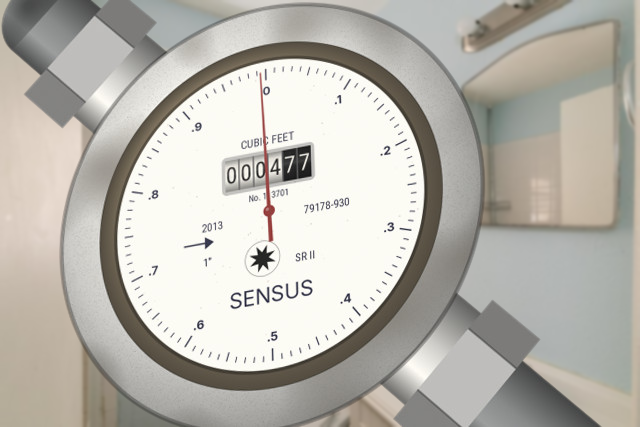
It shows 476.99; ft³
